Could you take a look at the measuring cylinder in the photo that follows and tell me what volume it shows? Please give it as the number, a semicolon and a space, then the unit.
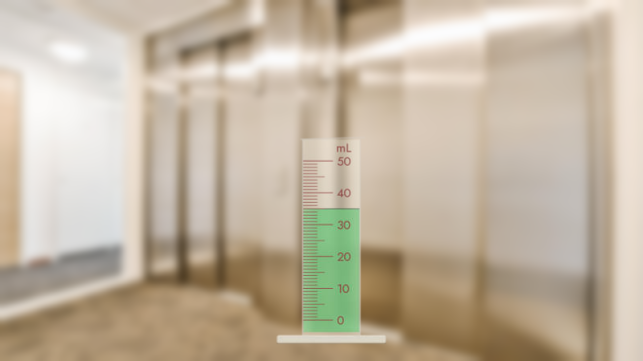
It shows 35; mL
